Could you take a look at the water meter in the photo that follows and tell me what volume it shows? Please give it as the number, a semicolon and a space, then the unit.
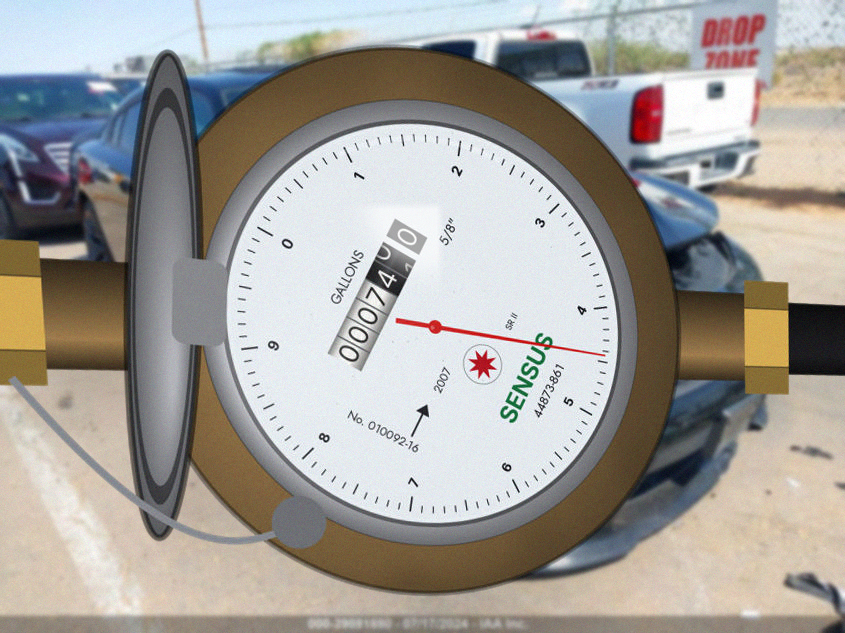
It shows 7404.4; gal
